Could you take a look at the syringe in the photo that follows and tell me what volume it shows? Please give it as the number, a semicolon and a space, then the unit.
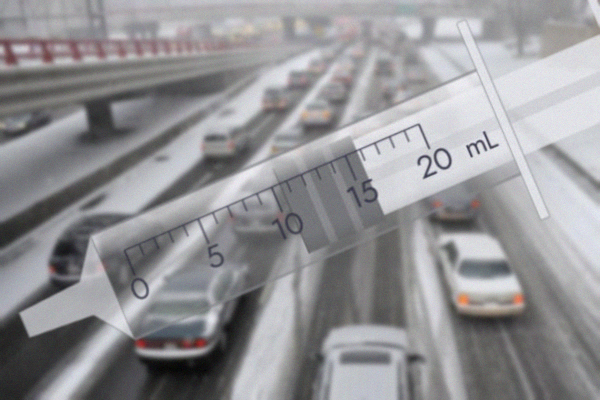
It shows 10.5; mL
